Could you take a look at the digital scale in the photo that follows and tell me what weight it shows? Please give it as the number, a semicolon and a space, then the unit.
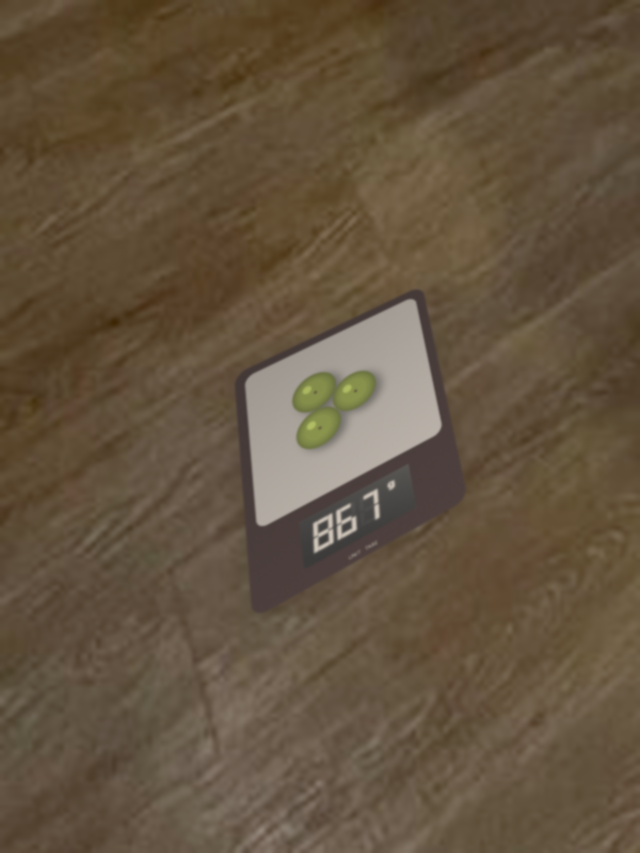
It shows 867; g
